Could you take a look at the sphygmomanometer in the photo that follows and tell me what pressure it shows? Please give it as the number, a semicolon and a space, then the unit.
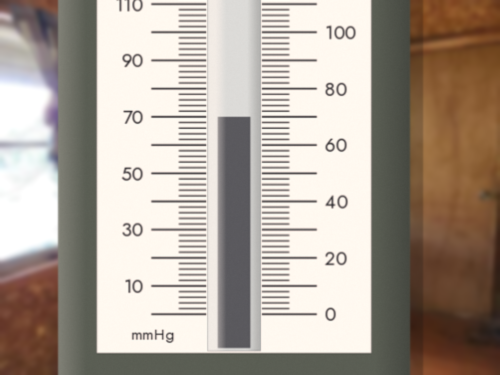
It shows 70; mmHg
